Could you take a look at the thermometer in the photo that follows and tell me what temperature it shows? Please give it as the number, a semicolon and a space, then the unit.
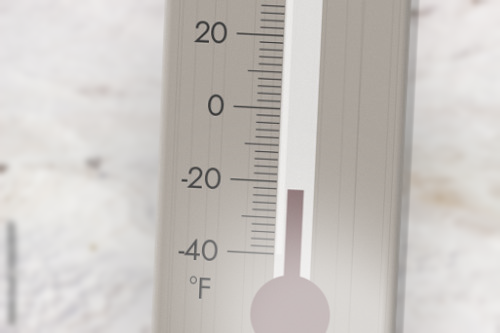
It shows -22; °F
